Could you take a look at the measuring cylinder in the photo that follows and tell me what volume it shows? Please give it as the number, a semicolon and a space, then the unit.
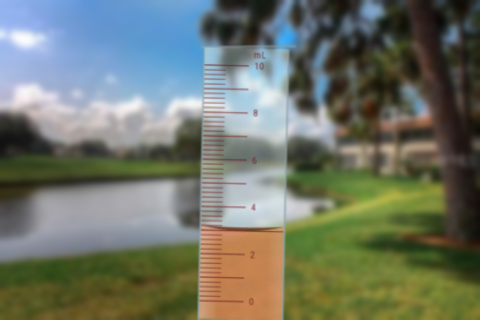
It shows 3; mL
